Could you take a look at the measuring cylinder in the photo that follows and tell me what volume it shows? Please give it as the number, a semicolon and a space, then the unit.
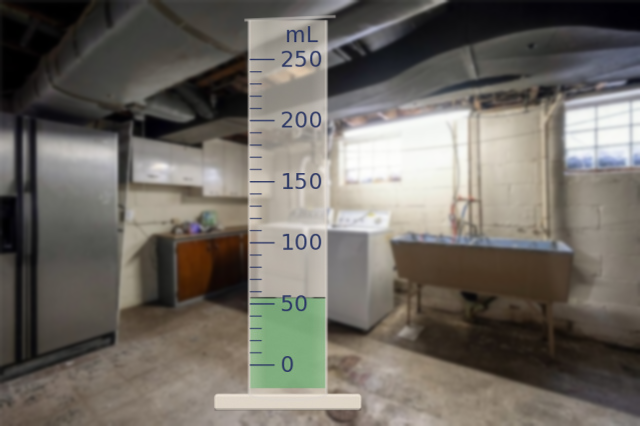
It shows 55; mL
